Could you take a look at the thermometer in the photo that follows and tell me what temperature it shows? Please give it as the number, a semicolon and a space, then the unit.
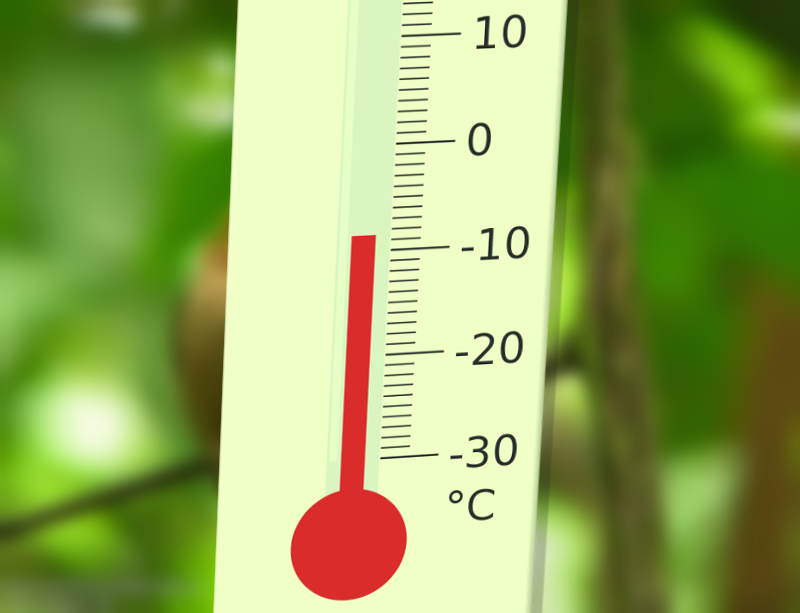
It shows -8.5; °C
